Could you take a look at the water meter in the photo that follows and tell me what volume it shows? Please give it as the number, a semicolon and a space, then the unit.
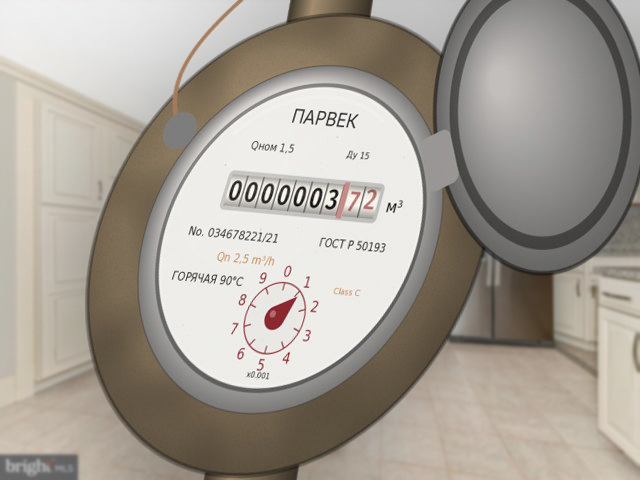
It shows 3.721; m³
